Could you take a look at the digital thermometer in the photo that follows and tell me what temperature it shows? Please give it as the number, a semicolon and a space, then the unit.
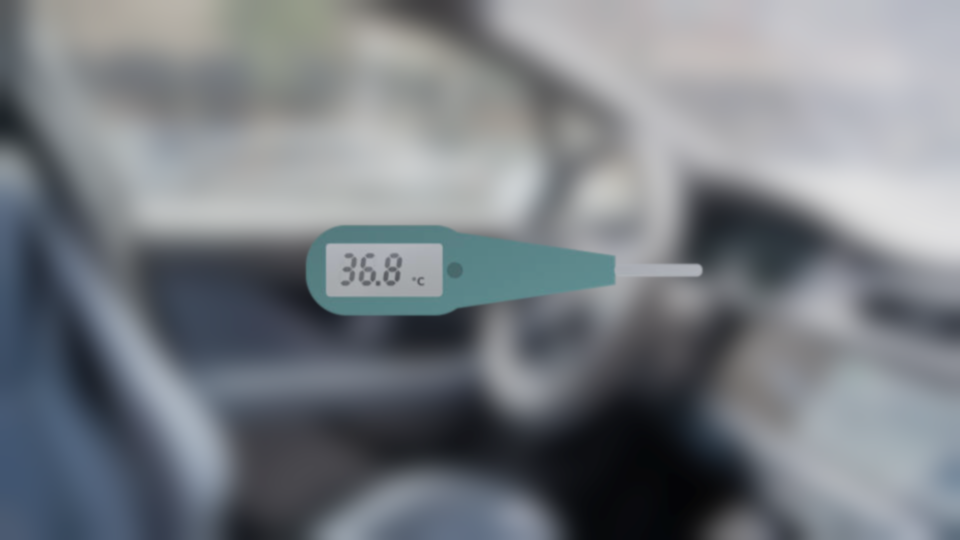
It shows 36.8; °C
